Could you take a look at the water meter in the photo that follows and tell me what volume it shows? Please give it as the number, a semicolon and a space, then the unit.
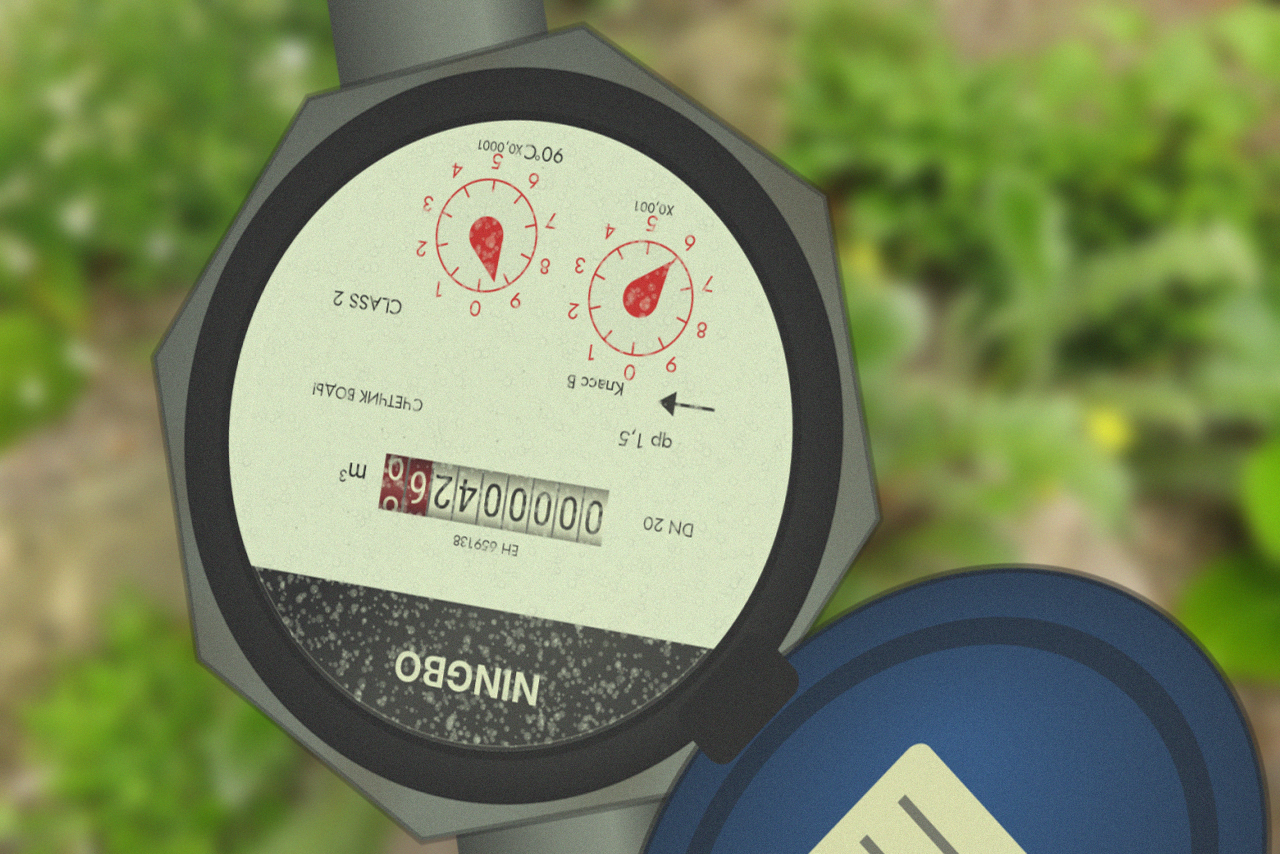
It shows 42.6859; m³
